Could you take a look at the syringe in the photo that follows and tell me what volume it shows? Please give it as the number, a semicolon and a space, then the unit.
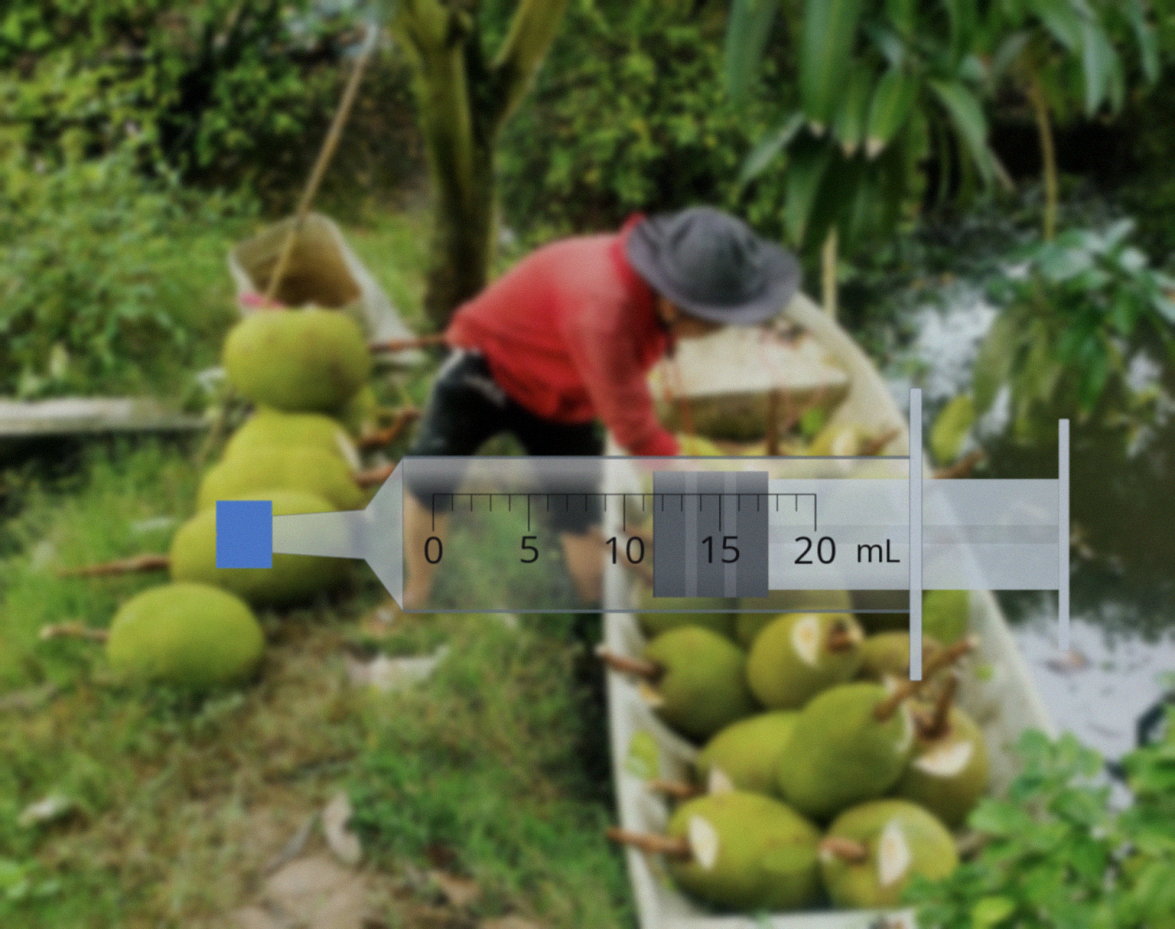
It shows 11.5; mL
